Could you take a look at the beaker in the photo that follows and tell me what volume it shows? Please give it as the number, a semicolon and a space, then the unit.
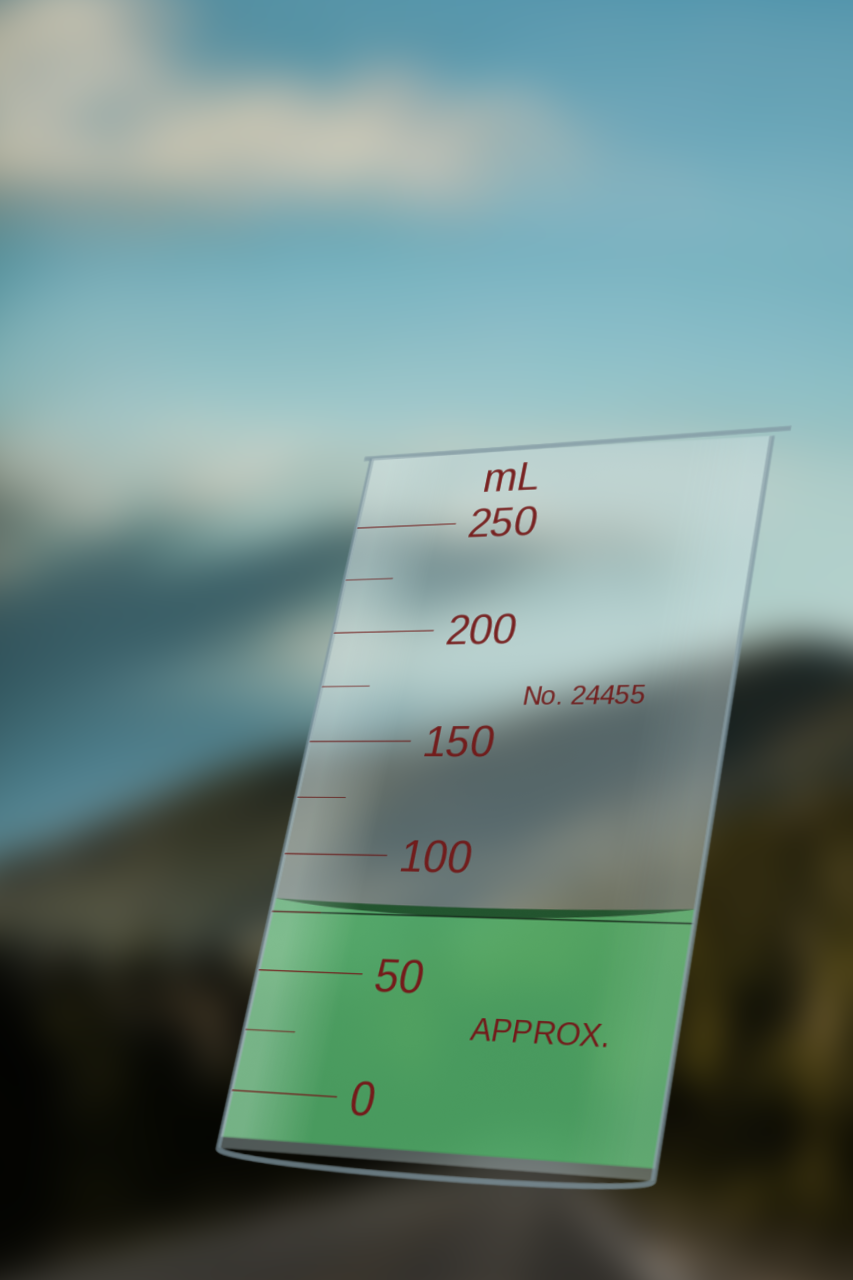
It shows 75; mL
